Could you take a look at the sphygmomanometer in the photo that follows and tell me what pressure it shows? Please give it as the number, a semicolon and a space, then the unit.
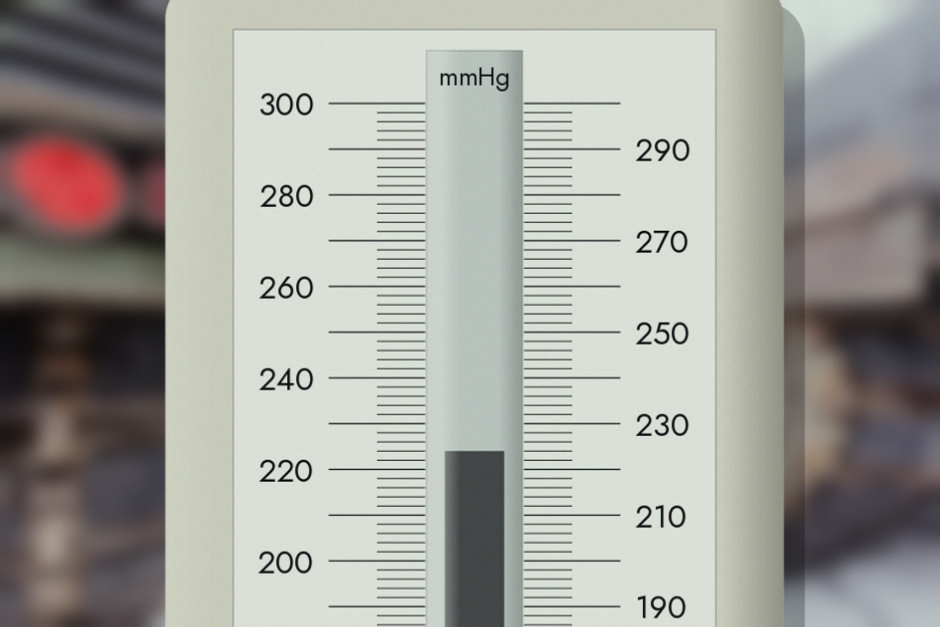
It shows 224; mmHg
